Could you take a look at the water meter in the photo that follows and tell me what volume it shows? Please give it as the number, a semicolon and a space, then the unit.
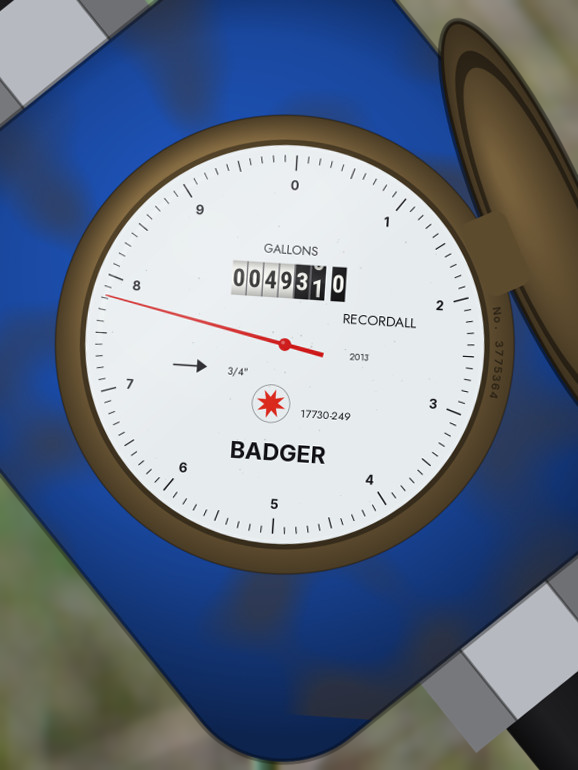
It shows 49307.8; gal
